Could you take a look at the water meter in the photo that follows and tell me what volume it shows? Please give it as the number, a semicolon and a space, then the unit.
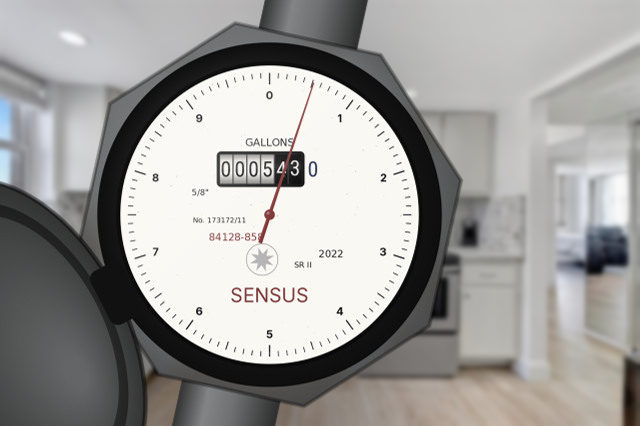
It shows 5430.5; gal
